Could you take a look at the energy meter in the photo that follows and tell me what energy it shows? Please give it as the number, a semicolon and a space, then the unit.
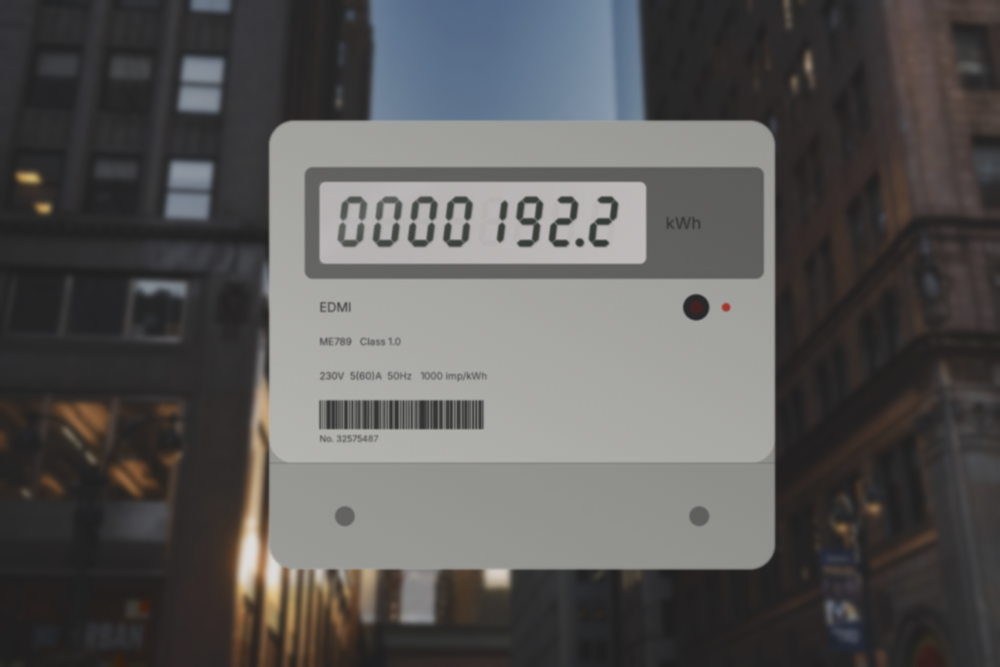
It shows 192.2; kWh
